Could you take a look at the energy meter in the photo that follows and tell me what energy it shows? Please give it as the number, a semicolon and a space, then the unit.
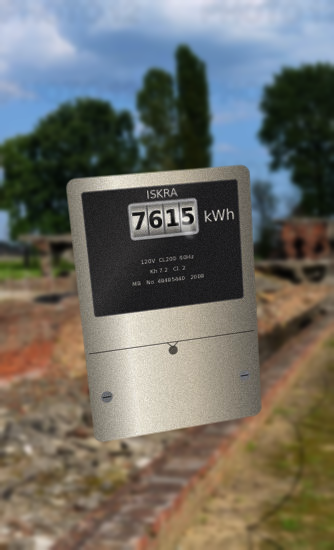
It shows 7615; kWh
